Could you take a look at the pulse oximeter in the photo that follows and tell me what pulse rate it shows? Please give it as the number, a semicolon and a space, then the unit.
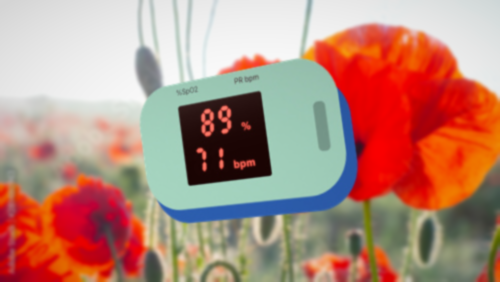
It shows 71; bpm
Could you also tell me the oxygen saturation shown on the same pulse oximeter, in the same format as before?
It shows 89; %
